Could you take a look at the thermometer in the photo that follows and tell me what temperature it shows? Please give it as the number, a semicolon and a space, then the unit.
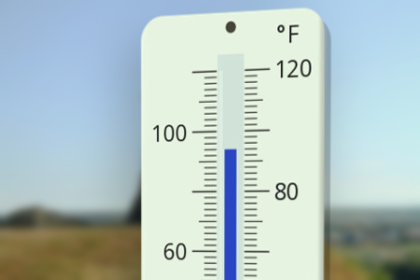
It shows 94; °F
